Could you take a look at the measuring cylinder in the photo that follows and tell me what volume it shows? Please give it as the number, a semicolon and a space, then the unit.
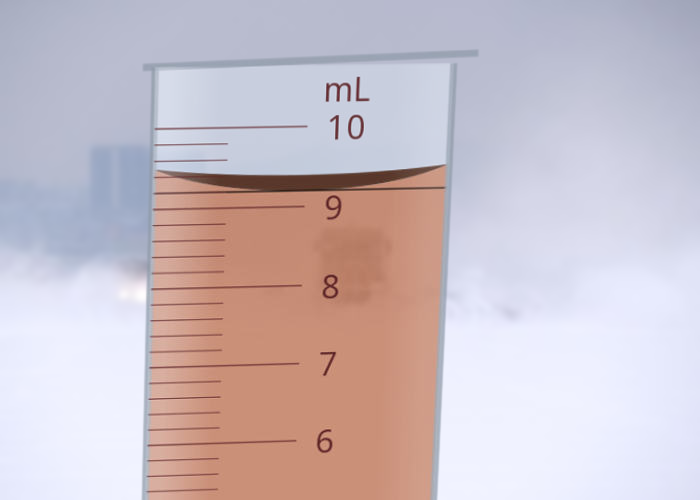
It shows 9.2; mL
